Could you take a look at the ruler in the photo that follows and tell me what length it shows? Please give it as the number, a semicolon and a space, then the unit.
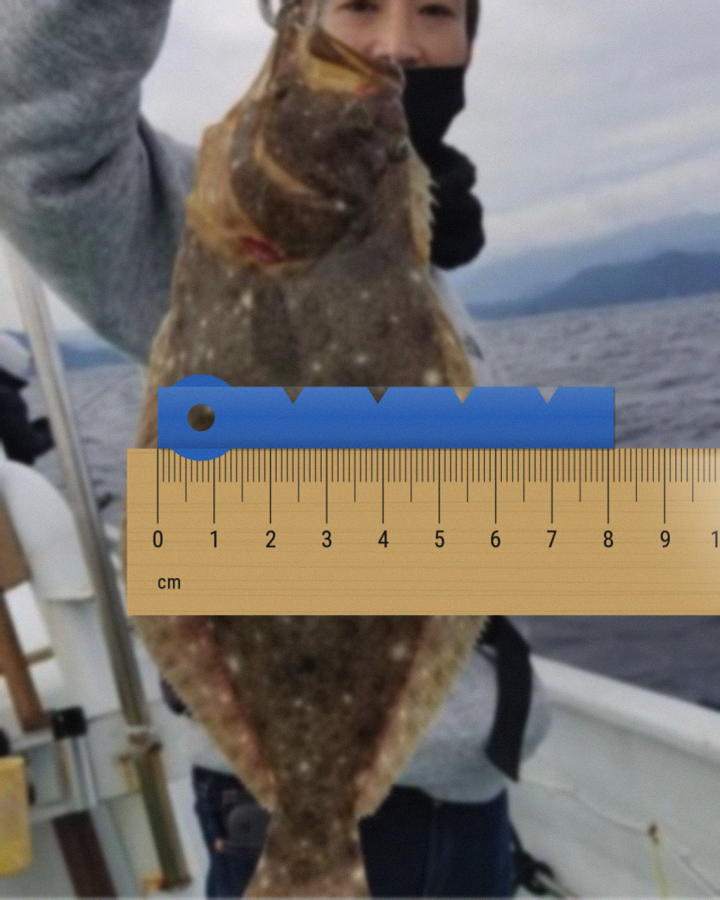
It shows 8.1; cm
